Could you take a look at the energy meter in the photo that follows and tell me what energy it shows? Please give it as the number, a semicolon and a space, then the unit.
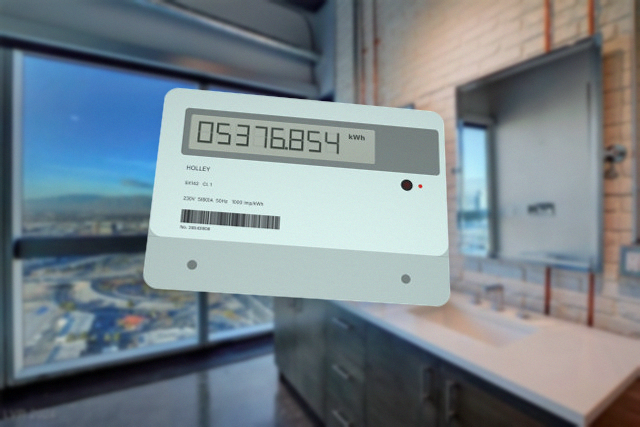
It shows 5376.854; kWh
